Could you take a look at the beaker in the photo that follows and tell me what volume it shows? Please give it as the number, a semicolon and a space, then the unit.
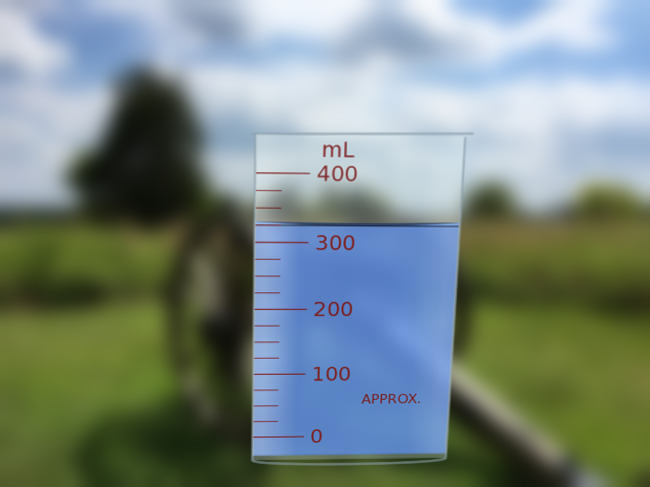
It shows 325; mL
